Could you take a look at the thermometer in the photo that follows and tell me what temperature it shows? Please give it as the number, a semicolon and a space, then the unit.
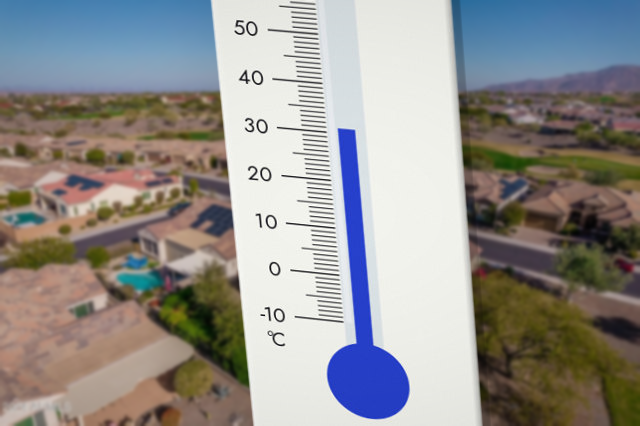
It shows 31; °C
